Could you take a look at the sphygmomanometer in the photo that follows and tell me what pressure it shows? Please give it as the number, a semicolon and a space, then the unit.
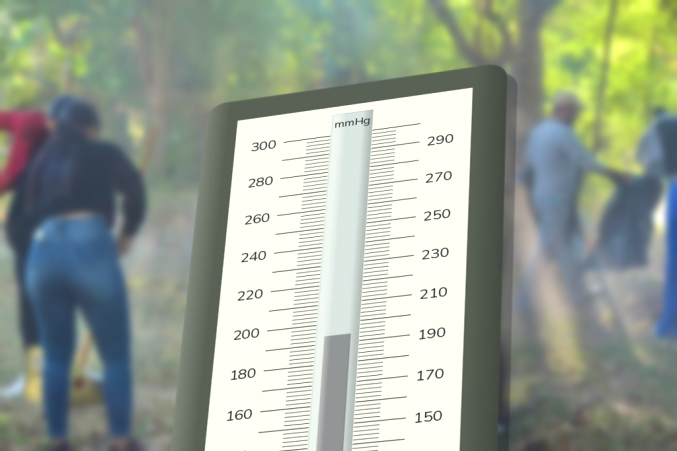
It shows 194; mmHg
